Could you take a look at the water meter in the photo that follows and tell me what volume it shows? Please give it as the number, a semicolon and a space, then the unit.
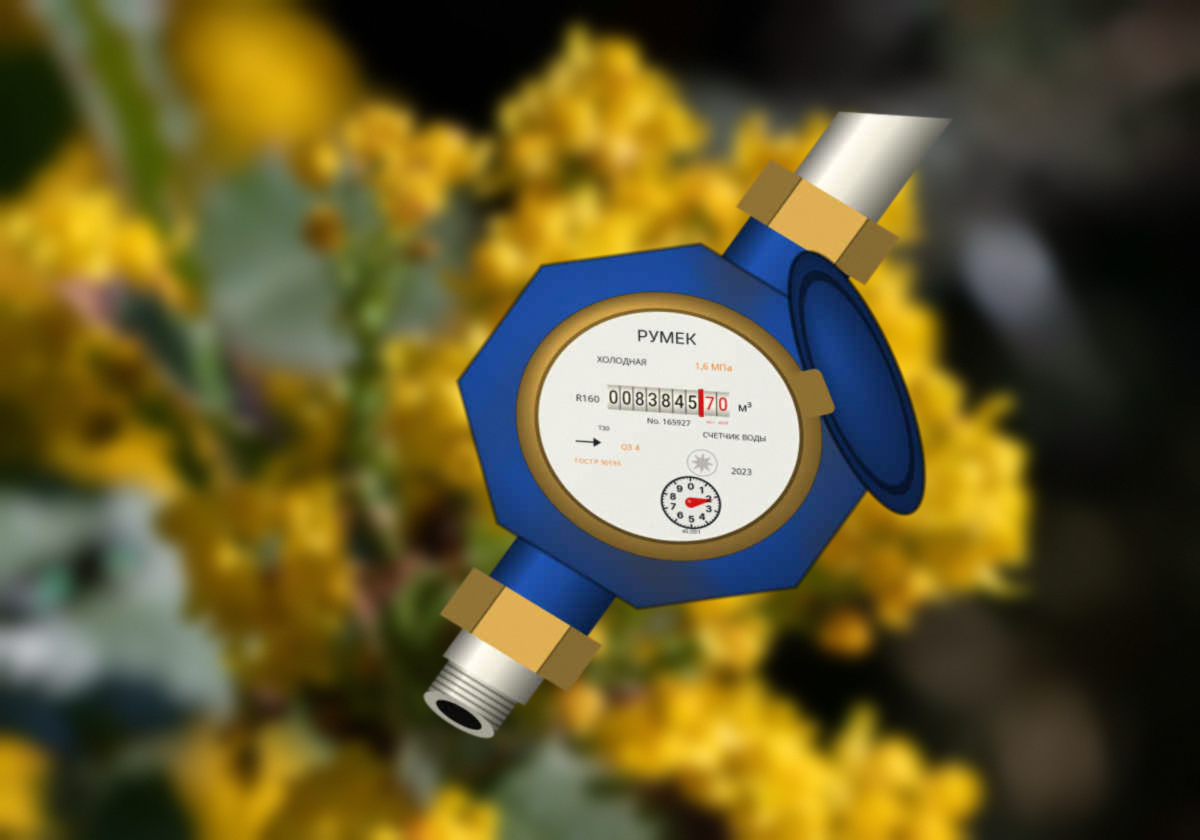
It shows 83845.702; m³
